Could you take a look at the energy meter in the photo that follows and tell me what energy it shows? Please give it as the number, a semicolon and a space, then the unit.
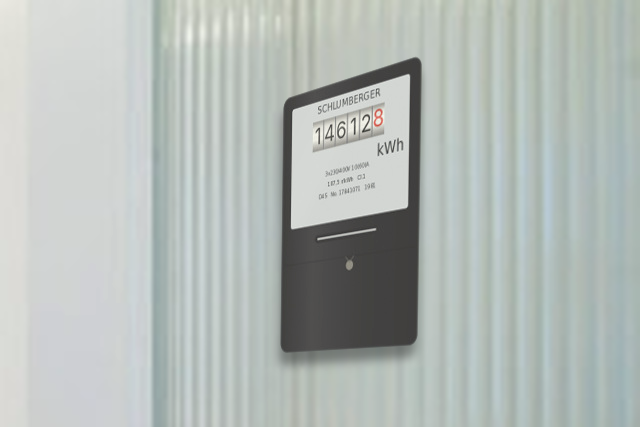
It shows 14612.8; kWh
